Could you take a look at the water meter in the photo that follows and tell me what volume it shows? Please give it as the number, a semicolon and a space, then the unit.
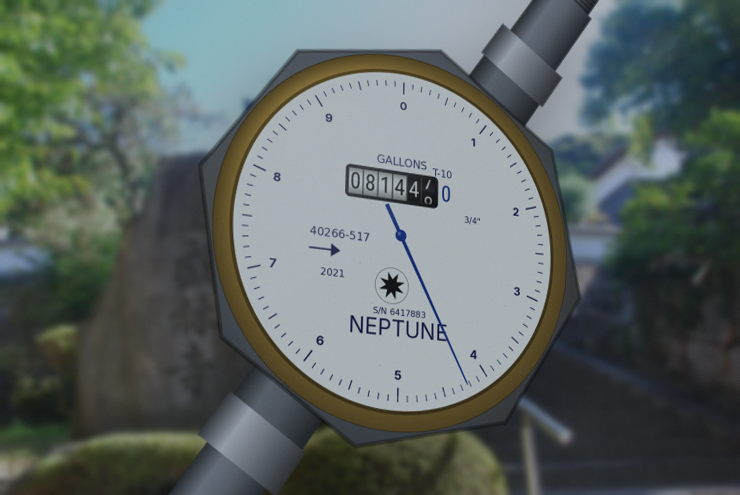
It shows 814474.2; gal
